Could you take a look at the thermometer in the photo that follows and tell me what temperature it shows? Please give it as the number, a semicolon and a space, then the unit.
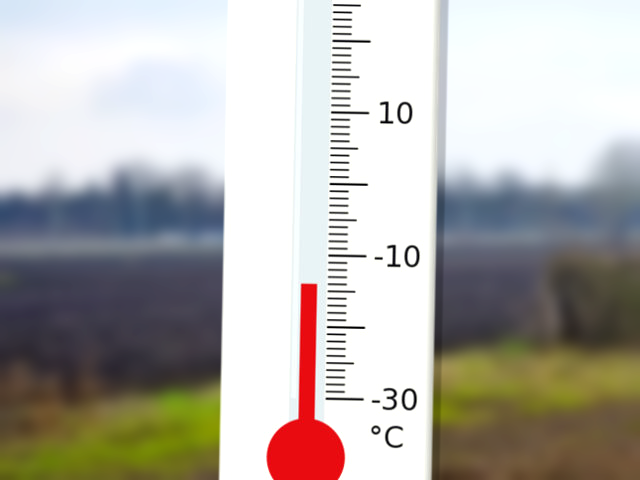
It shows -14; °C
